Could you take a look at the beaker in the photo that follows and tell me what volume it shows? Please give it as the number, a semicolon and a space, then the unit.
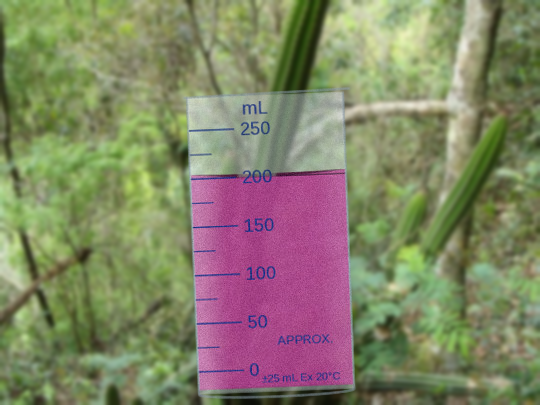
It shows 200; mL
